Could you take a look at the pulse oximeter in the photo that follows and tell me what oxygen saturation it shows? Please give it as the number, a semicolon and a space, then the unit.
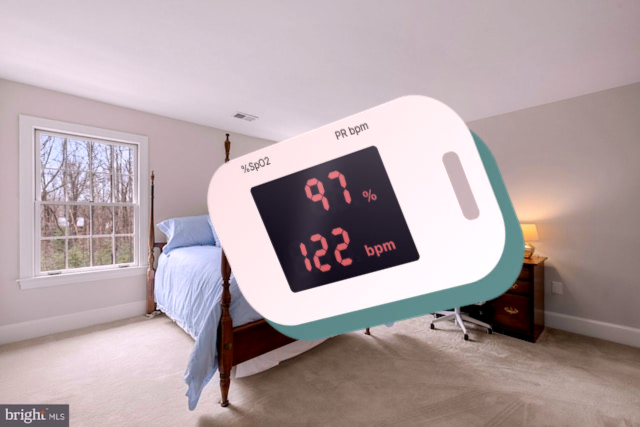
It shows 97; %
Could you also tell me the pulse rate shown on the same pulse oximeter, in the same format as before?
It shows 122; bpm
